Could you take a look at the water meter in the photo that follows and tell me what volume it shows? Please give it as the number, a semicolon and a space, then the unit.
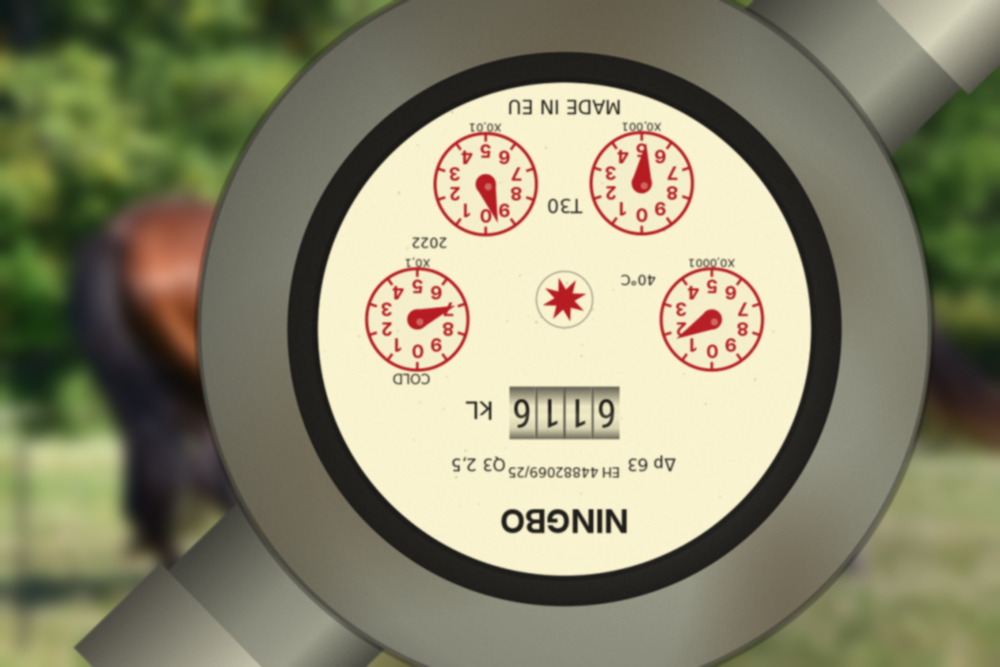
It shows 6116.6951; kL
